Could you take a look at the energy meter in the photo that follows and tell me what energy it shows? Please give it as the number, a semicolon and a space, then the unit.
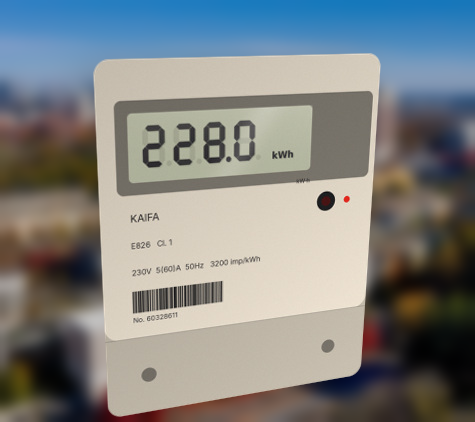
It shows 228.0; kWh
